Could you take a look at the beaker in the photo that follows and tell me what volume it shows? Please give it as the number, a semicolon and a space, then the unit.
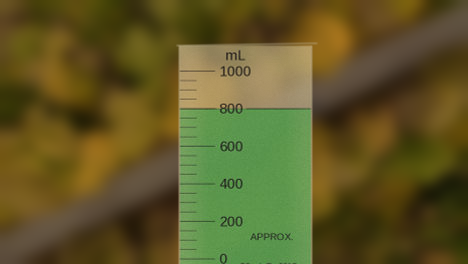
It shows 800; mL
